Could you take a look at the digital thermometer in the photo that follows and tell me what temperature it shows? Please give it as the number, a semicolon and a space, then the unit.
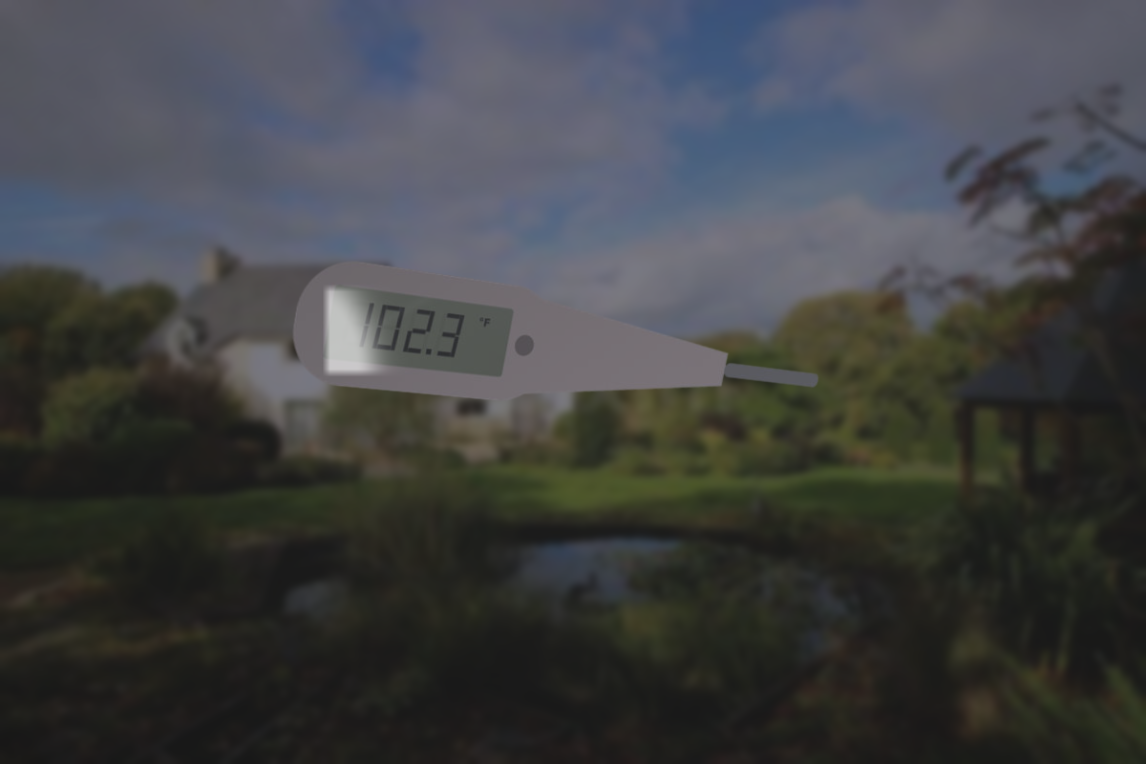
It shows 102.3; °F
